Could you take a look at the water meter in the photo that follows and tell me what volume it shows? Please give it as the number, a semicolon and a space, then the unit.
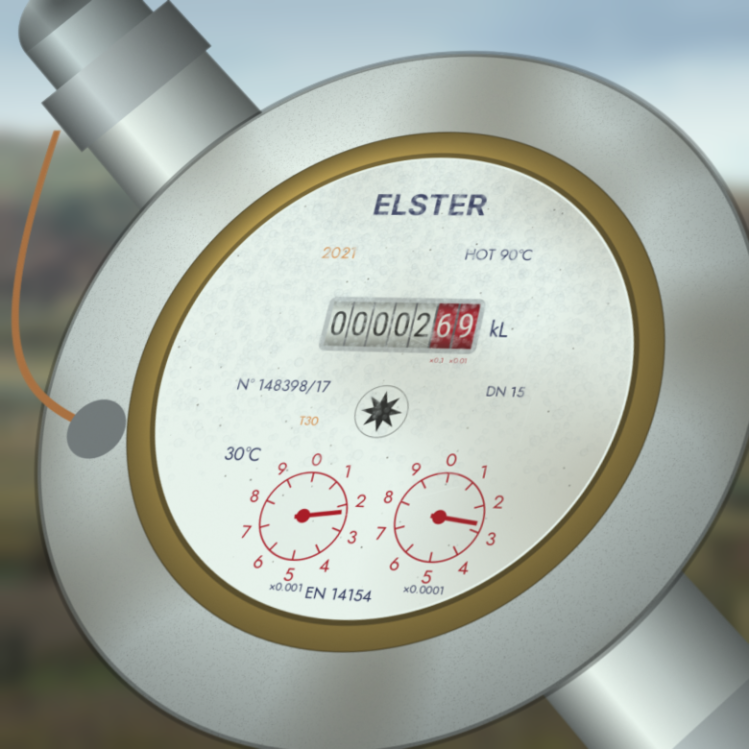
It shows 2.6922; kL
